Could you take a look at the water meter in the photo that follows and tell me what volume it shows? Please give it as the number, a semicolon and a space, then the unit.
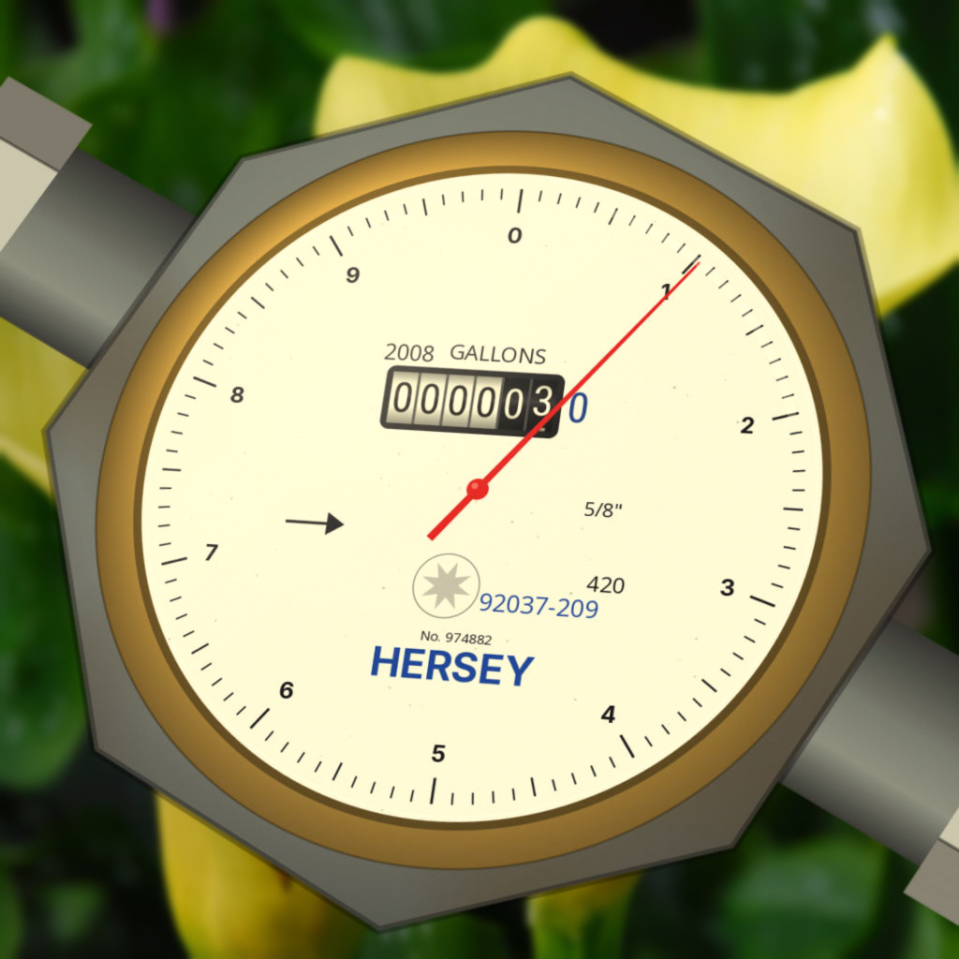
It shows 31.0; gal
